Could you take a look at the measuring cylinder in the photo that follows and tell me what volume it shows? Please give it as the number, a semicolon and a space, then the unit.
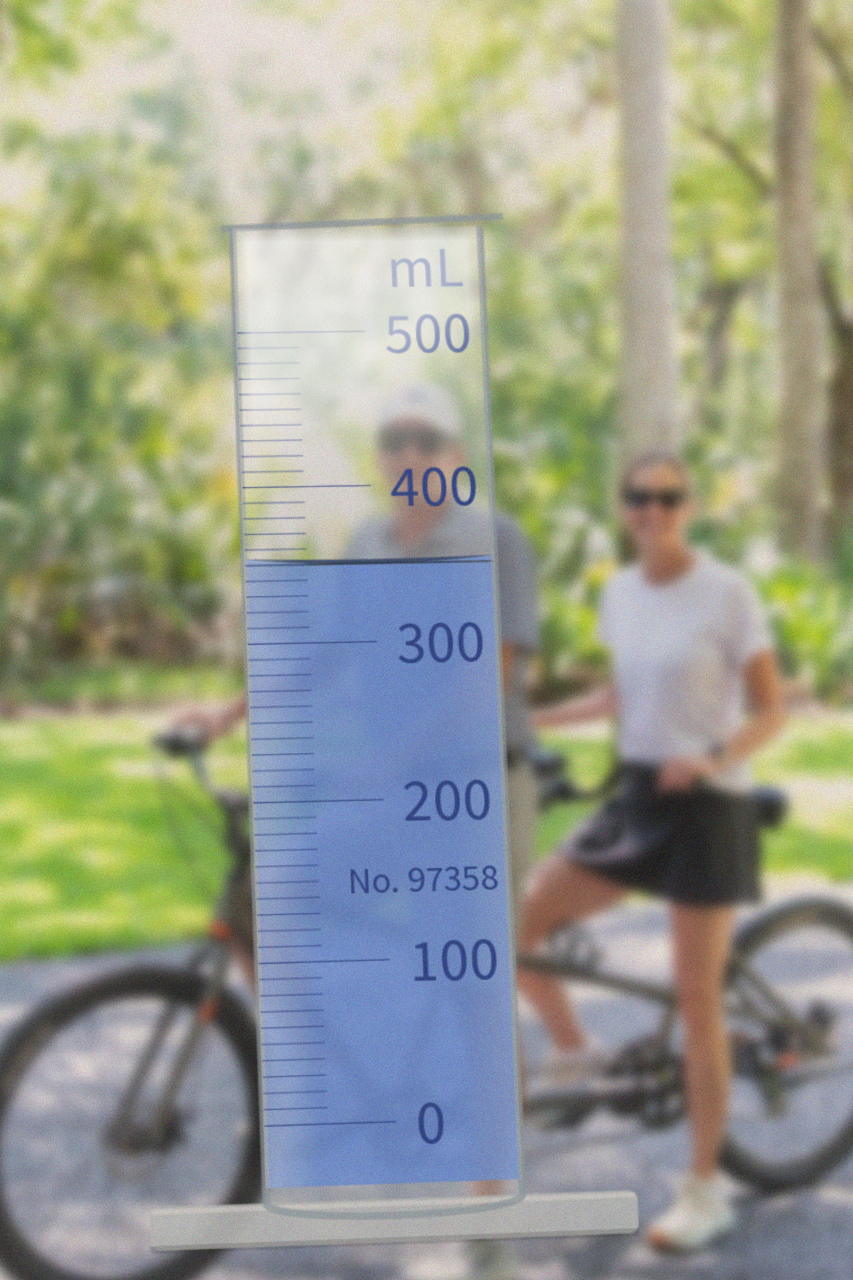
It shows 350; mL
